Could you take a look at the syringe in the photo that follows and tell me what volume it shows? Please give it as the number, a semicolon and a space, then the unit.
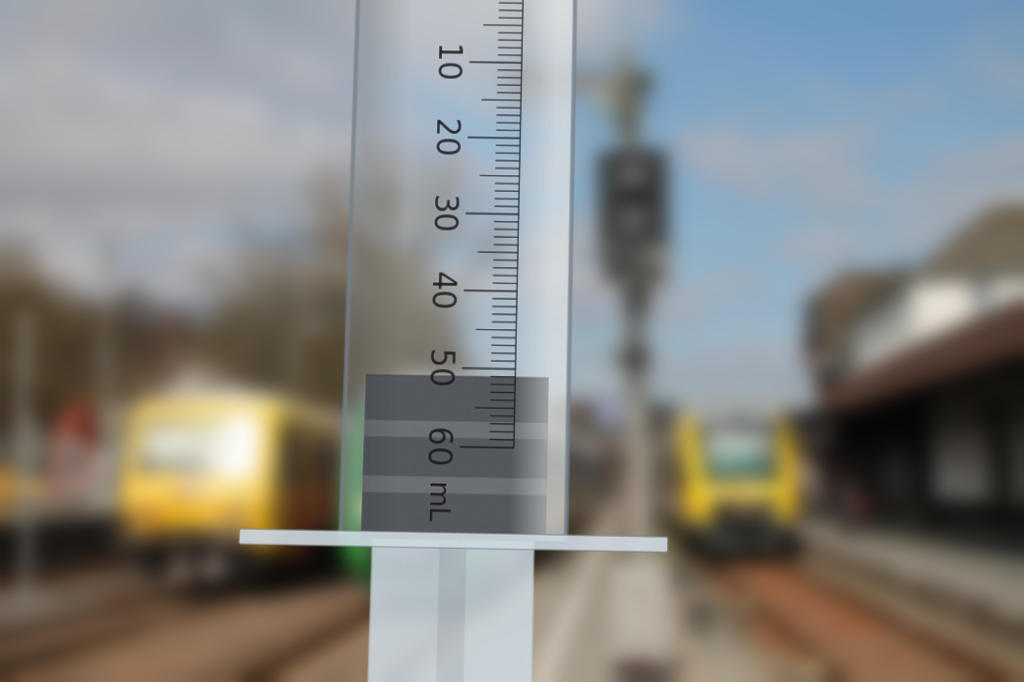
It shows 51; mL
